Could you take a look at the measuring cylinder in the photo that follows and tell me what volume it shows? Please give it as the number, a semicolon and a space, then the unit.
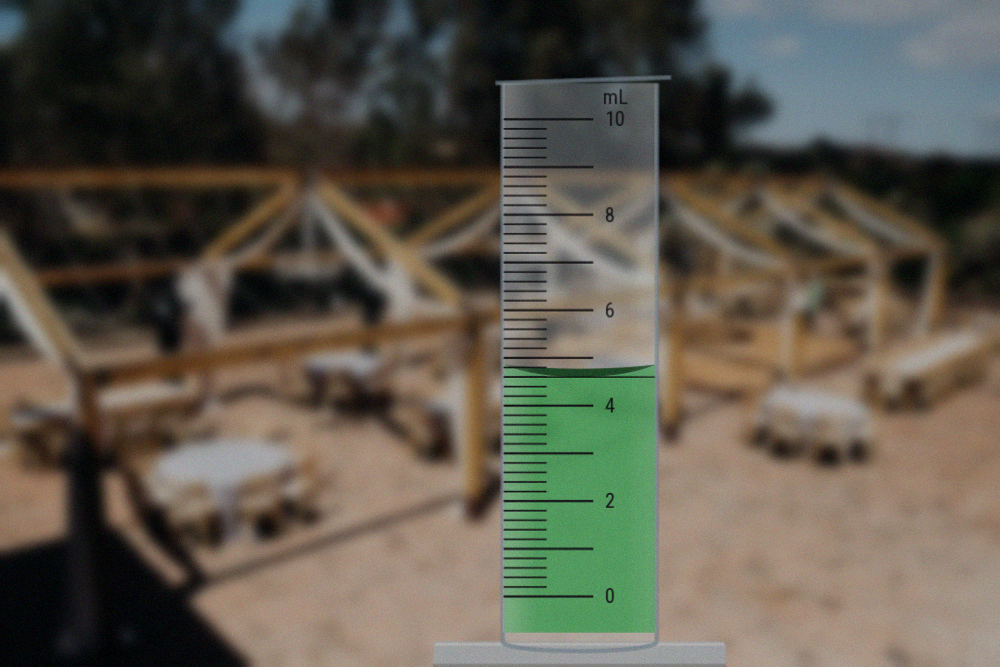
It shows 4.6; mL
